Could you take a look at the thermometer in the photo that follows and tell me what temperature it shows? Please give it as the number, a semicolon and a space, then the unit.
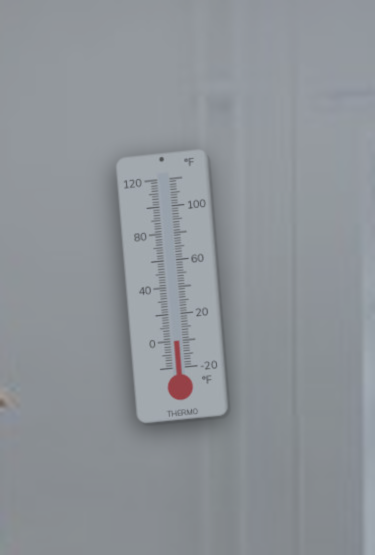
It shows 0; °F
